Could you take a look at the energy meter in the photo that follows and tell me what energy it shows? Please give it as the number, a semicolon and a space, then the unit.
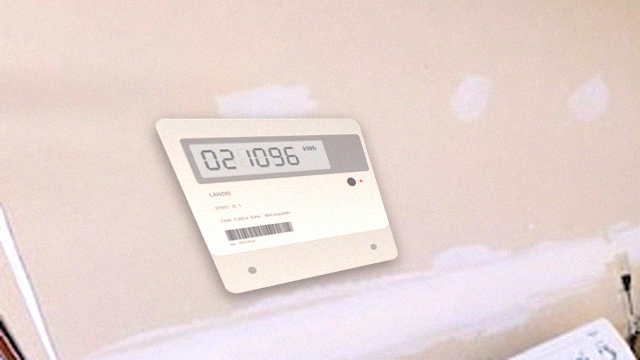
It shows 21096; kWh
